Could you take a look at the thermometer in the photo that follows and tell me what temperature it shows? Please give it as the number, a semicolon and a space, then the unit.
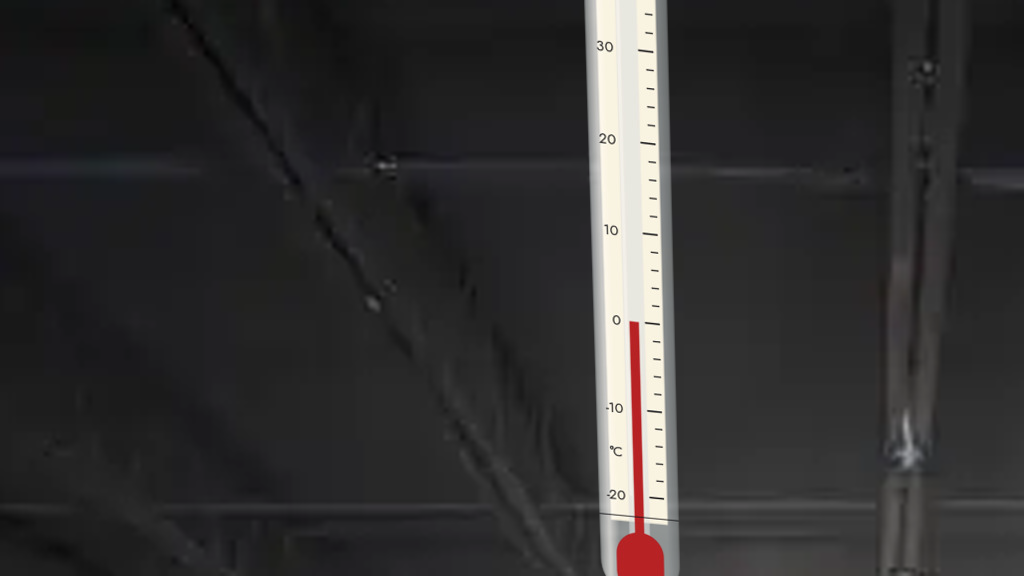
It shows 0; °C
